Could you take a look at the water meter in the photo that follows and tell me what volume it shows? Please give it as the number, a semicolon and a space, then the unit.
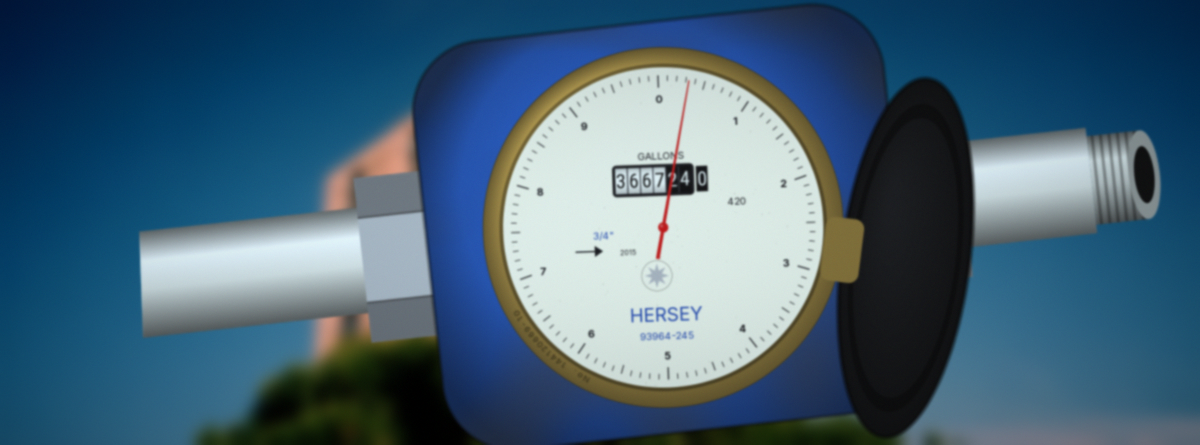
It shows 3667240.3; gal
